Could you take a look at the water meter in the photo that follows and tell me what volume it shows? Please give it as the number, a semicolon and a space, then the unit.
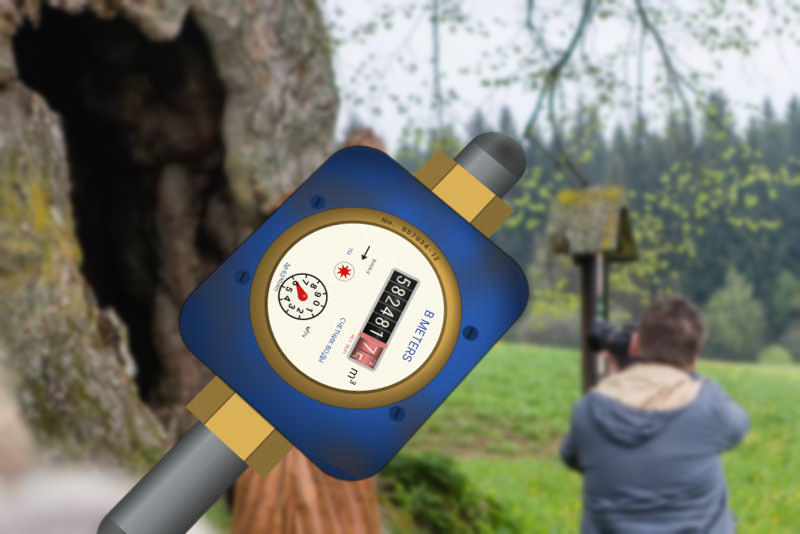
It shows 582481.746; m³
